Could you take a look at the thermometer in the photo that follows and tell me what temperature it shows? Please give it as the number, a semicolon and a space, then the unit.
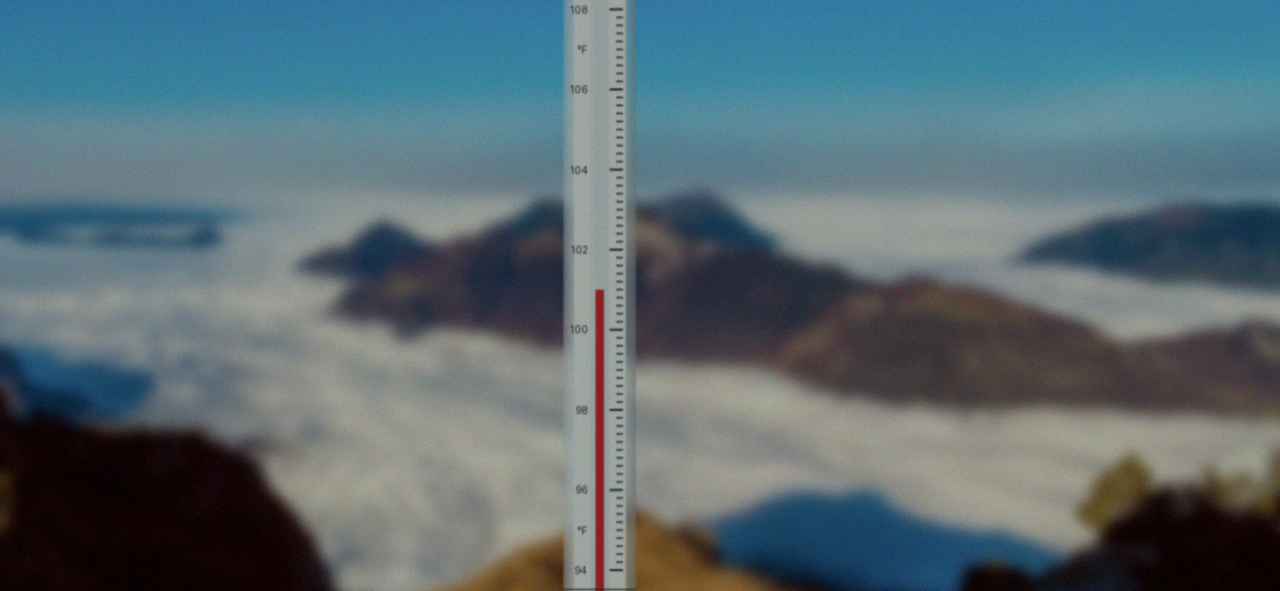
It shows 101; °F
